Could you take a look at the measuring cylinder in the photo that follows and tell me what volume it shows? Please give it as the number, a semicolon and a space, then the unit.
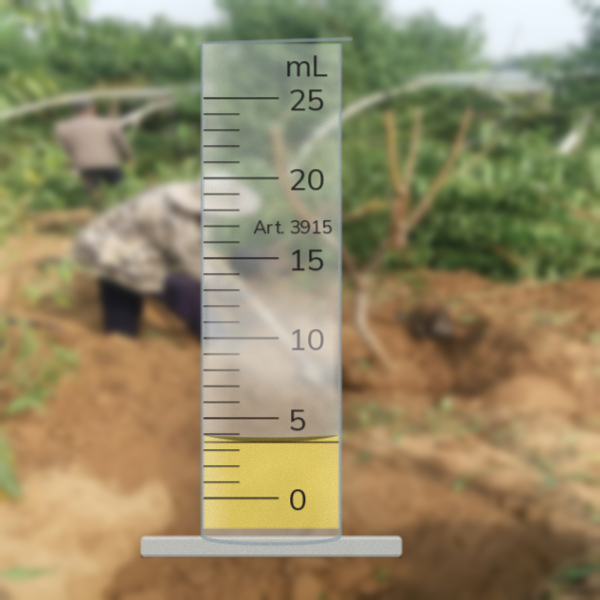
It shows 3.5; mL
